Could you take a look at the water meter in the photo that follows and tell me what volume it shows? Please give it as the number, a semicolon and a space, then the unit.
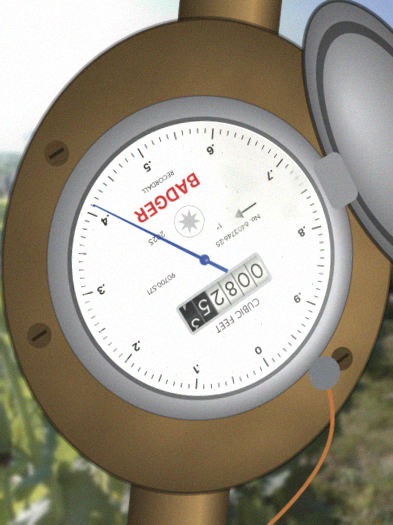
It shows 8253.41; ft³
